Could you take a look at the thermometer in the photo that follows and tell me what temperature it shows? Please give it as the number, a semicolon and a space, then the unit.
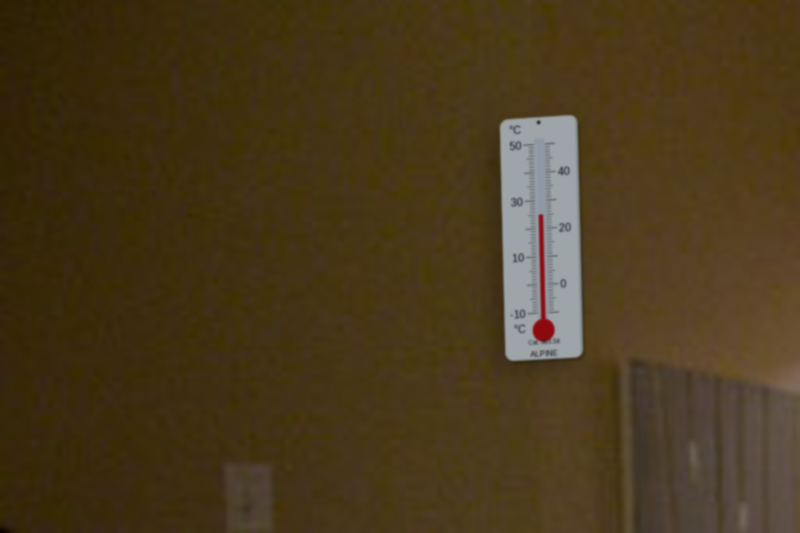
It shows 25; °C
